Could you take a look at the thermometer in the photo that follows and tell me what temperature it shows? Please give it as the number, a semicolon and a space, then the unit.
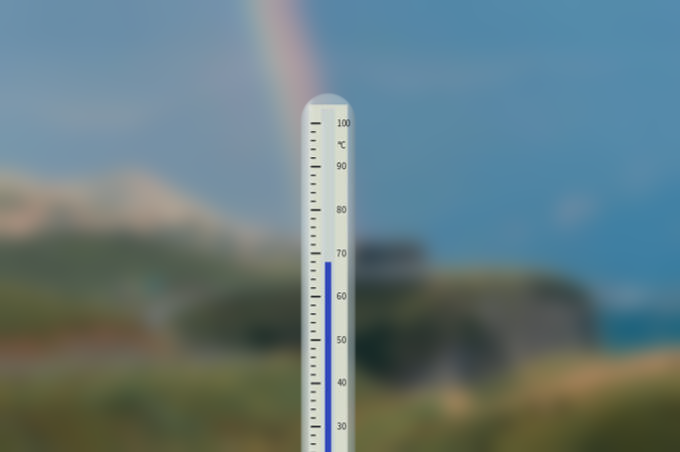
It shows 68; °C
